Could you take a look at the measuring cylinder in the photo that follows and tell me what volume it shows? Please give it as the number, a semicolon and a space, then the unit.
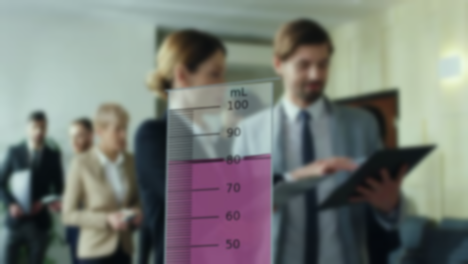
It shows 80; mL
